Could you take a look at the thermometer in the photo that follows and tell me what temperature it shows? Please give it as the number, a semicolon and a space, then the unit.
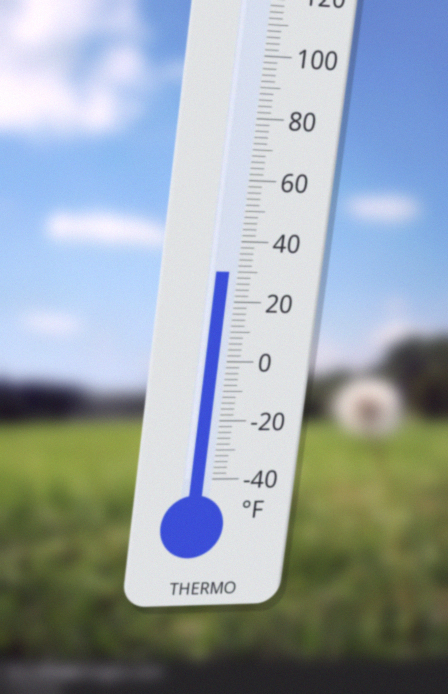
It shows 30; °F
